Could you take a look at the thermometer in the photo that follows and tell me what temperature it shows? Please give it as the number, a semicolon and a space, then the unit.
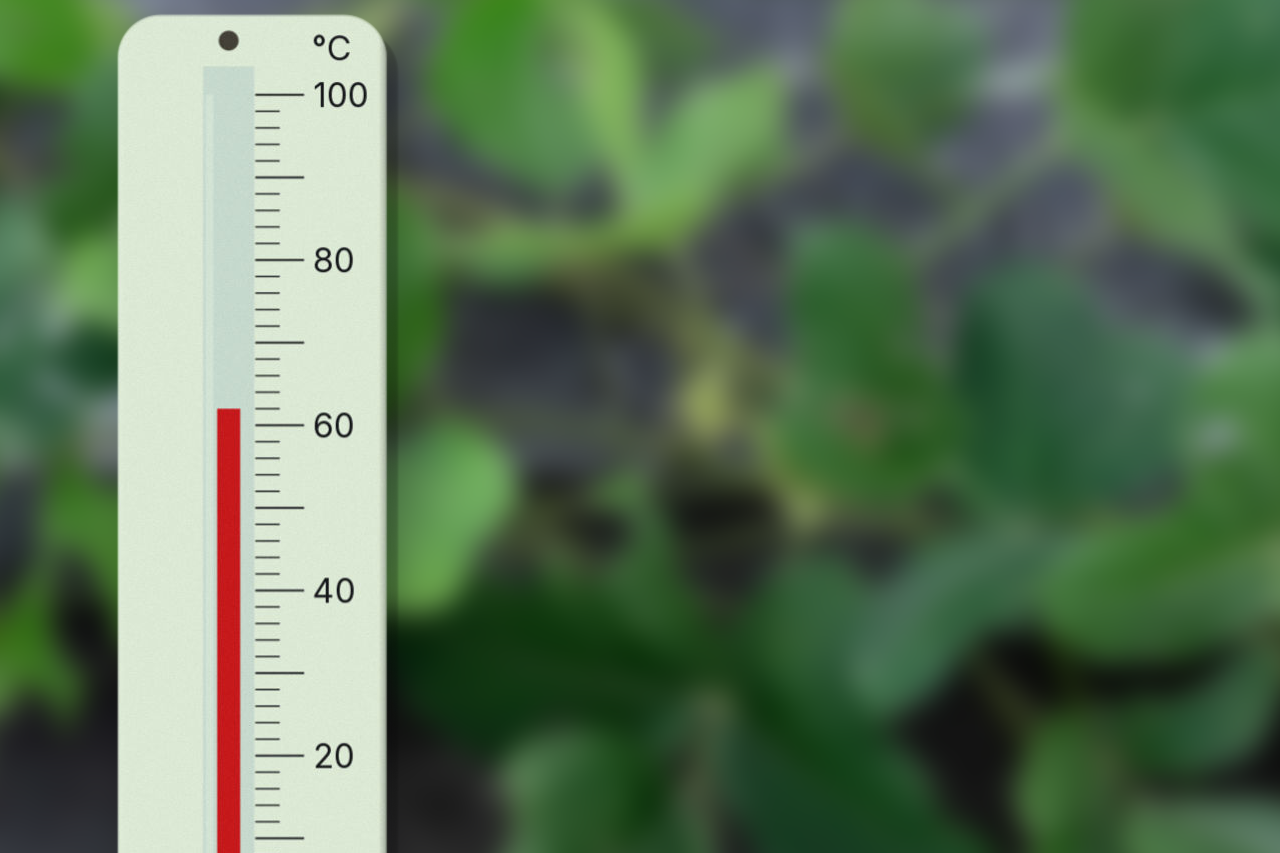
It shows 62; °C
